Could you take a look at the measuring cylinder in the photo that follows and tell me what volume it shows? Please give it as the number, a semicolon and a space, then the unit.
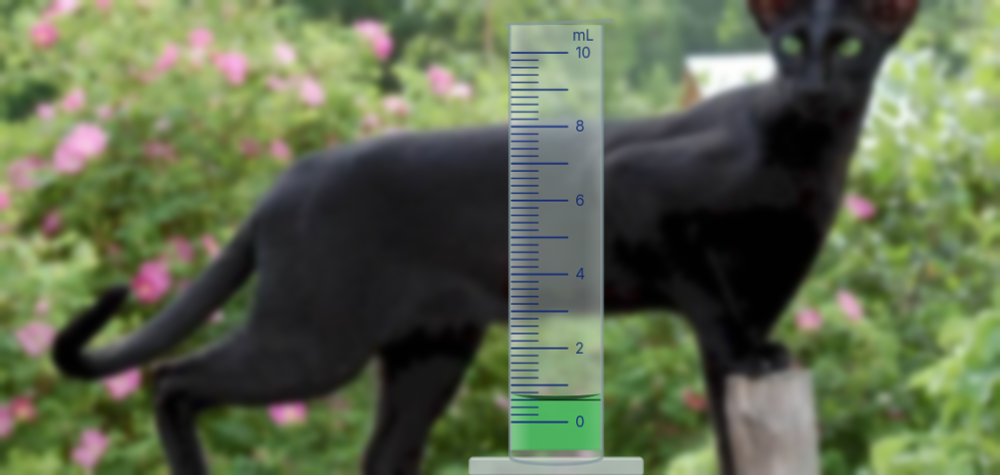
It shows 0.6; mL
